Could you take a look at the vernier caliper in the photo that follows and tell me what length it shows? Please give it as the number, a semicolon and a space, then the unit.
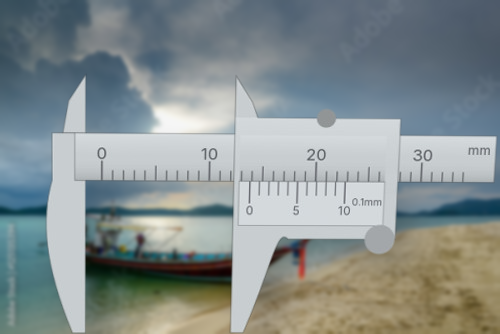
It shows 13.8; mm
